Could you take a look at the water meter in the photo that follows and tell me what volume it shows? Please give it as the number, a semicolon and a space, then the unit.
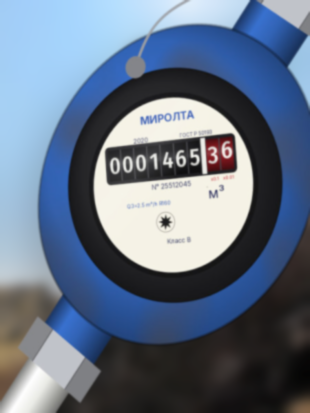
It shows 1465.36; m³
